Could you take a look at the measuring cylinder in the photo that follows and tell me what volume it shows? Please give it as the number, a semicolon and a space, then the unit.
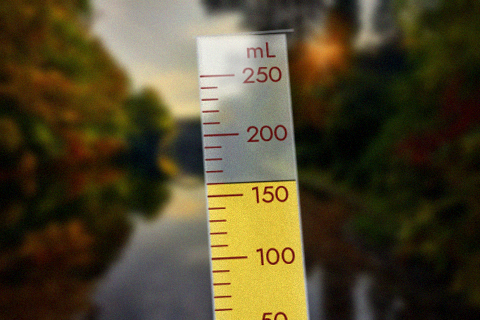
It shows 160; mL
